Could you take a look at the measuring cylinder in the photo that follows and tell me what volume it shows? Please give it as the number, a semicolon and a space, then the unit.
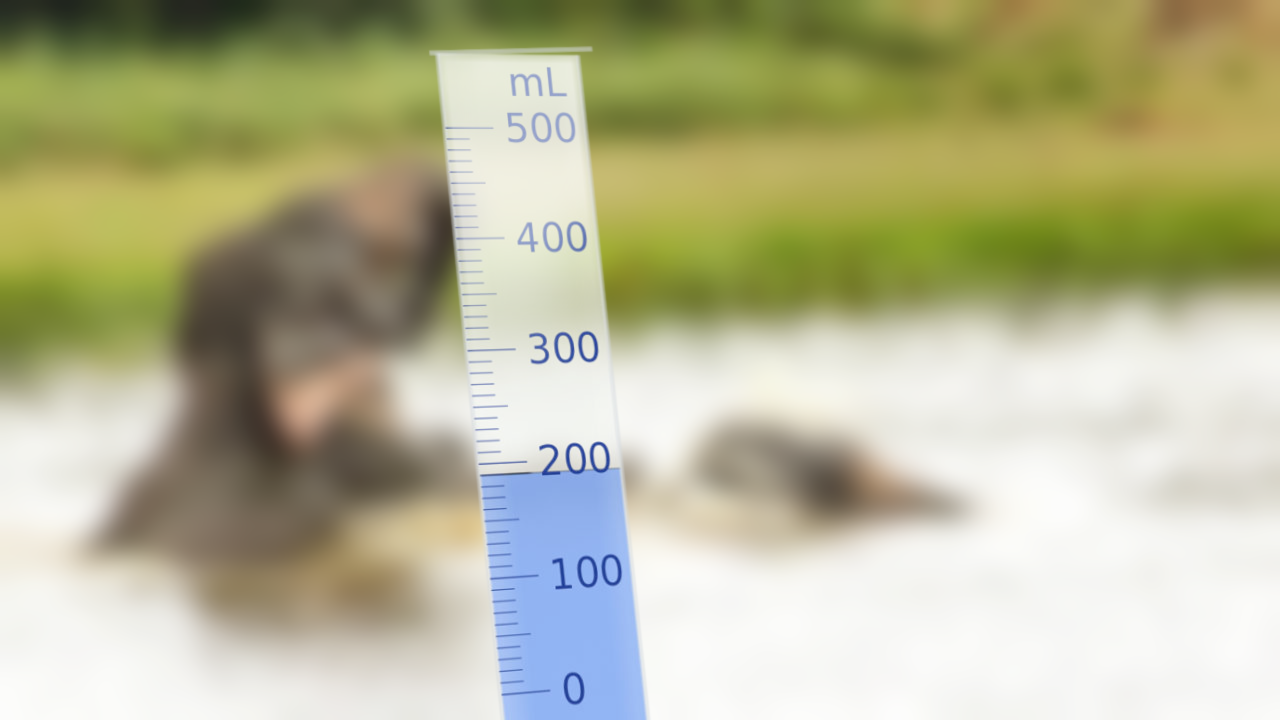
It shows 190; mL
